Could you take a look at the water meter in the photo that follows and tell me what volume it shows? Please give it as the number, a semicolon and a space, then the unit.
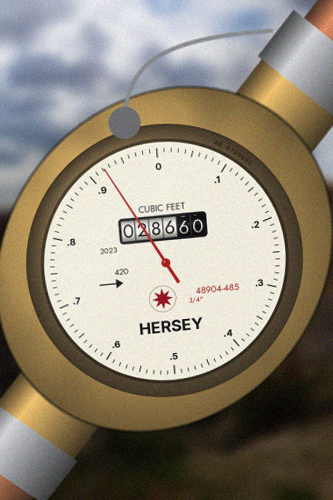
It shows 28659.92; ft³
